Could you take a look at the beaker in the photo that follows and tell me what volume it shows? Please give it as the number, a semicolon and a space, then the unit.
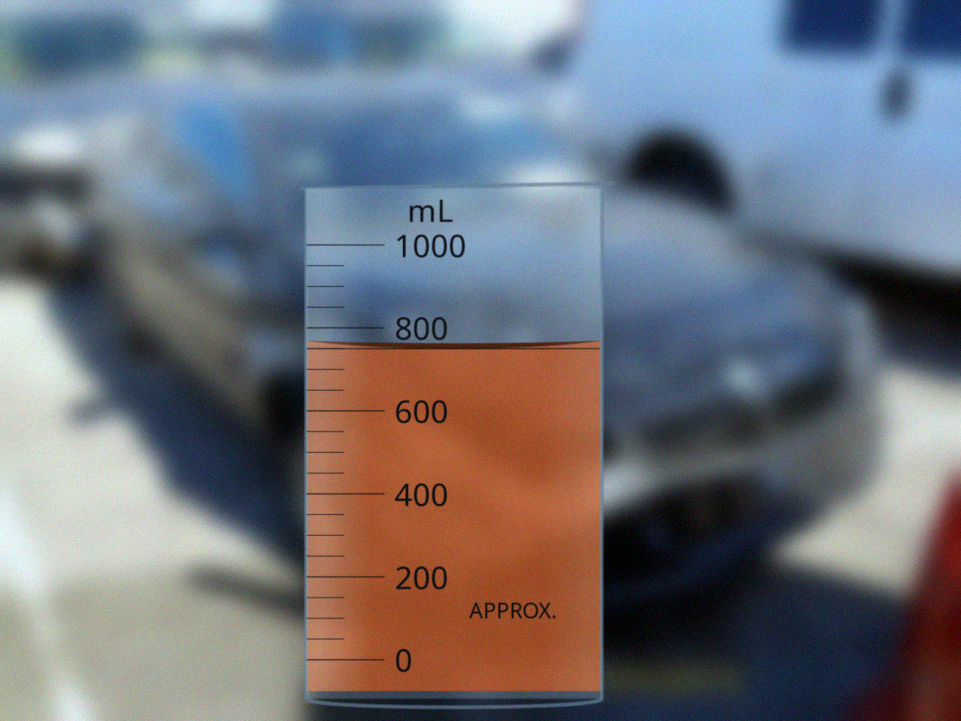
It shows 750; mL
